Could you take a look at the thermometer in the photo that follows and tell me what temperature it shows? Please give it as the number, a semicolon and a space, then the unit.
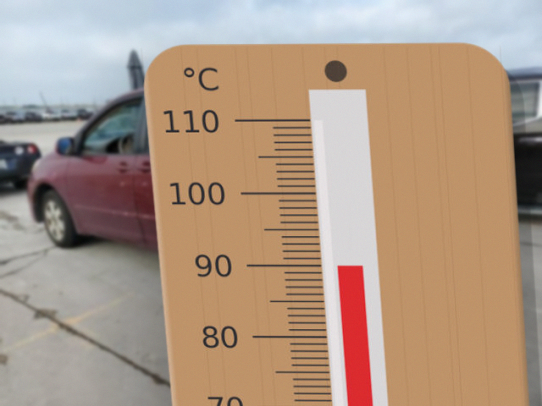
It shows 90; °C
